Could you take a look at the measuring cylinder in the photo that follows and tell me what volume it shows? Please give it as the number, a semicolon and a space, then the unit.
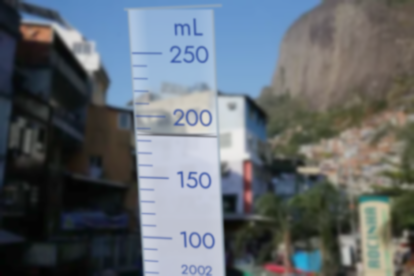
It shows 185; mL
